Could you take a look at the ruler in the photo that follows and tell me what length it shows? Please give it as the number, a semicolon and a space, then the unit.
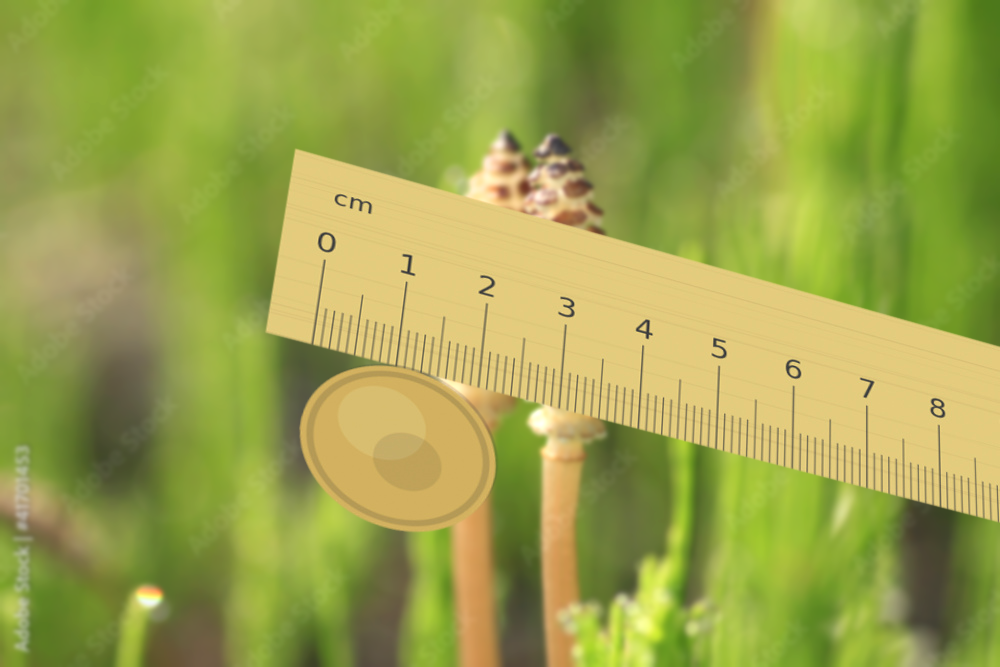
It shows 2.3; cm
